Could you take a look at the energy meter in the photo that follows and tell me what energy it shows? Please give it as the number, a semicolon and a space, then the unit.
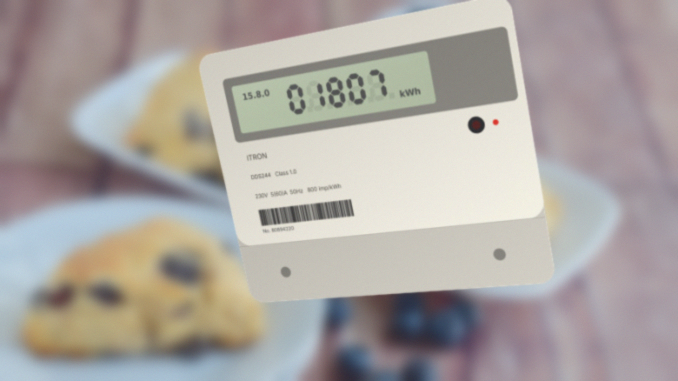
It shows 1807; kWh
